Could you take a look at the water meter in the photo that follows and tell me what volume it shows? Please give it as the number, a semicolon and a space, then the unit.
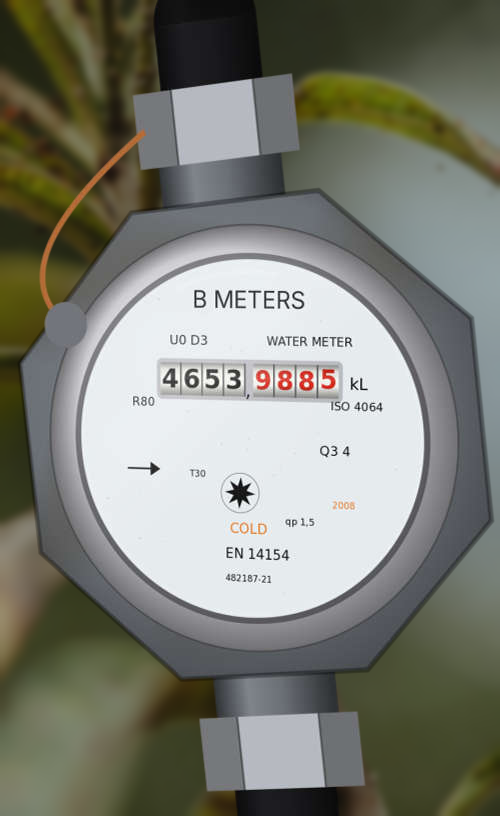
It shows 4653.9885; kL
